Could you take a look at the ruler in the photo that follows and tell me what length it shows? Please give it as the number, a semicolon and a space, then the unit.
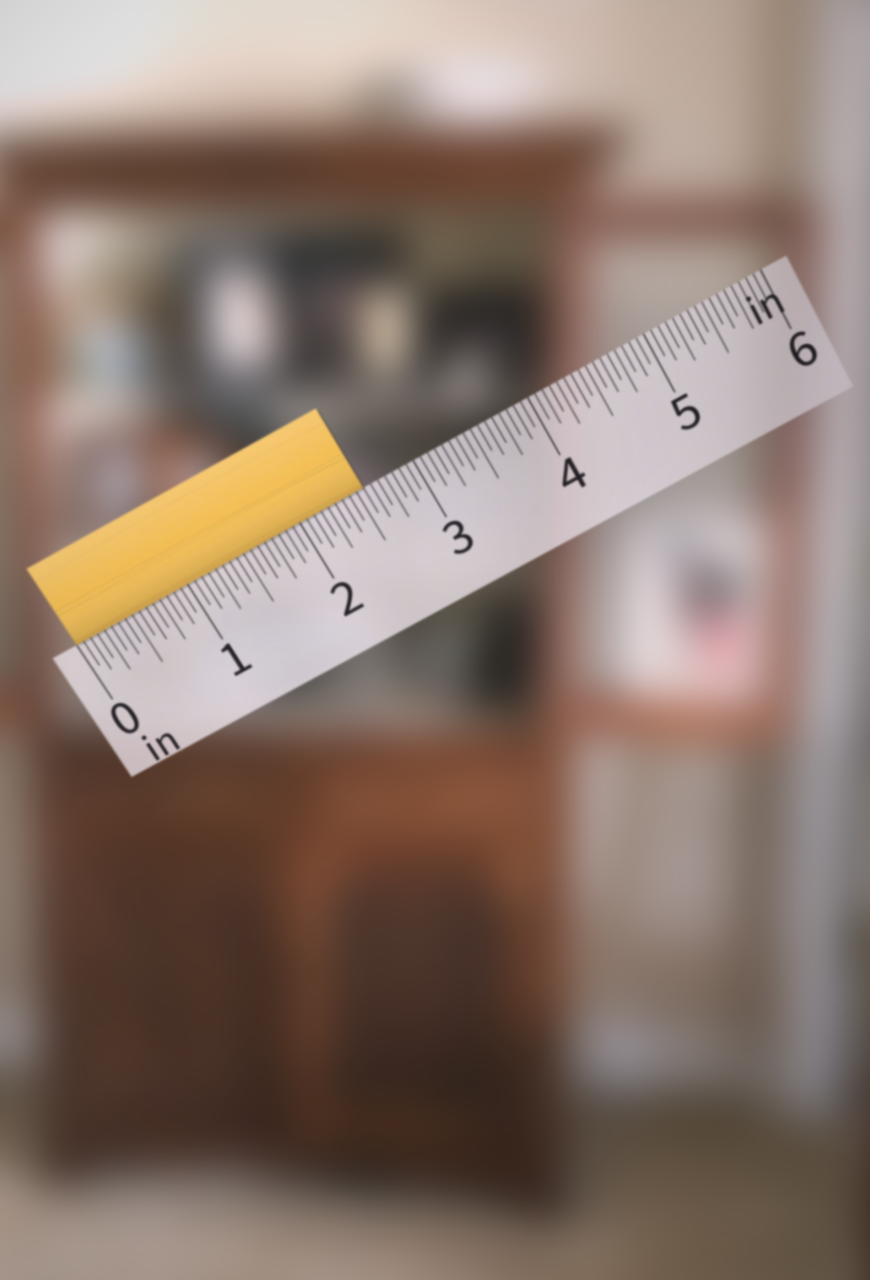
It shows 2.5625; in
